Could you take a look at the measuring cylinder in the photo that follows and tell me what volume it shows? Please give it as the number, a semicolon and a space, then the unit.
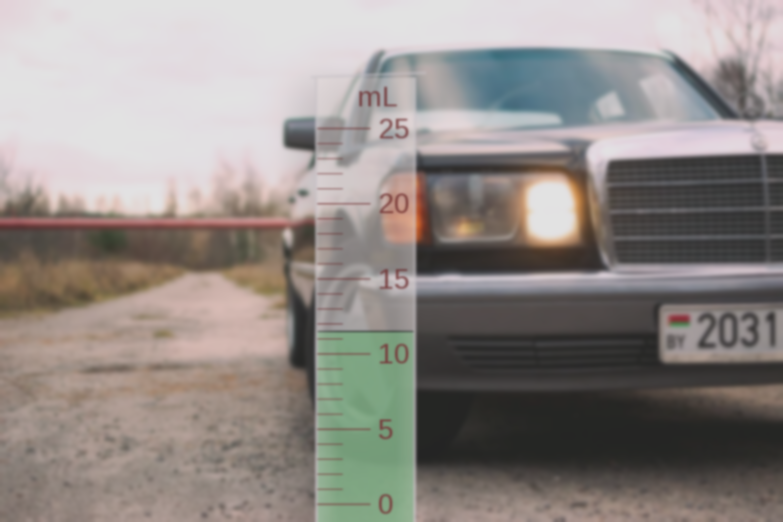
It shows 11.5; mL
